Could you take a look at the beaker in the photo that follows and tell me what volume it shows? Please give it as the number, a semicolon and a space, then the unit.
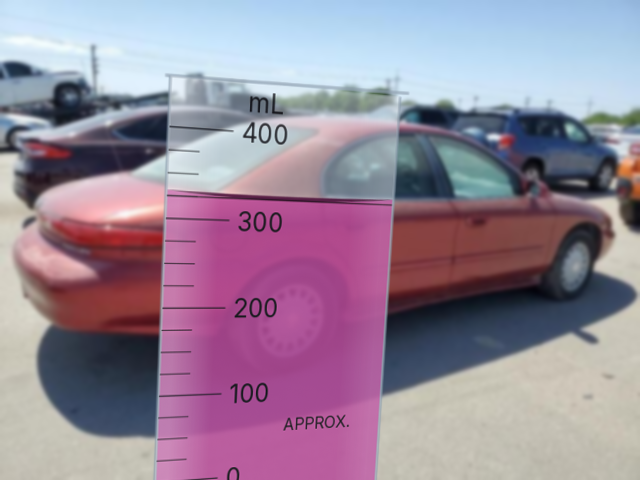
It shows 325; mL
